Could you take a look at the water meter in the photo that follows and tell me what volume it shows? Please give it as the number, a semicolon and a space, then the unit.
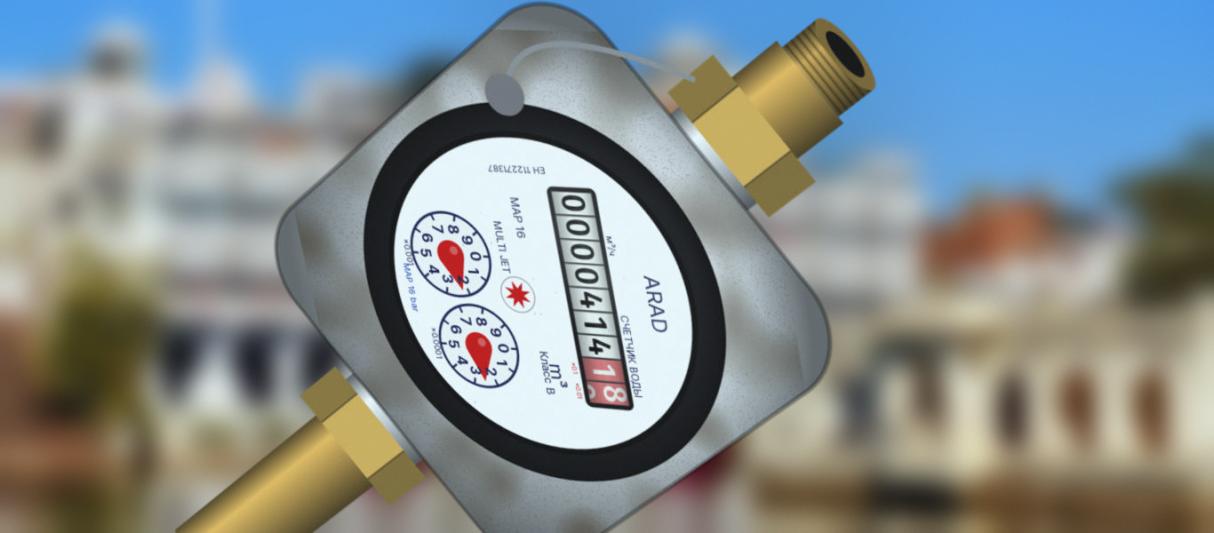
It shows 414.1822; m³
